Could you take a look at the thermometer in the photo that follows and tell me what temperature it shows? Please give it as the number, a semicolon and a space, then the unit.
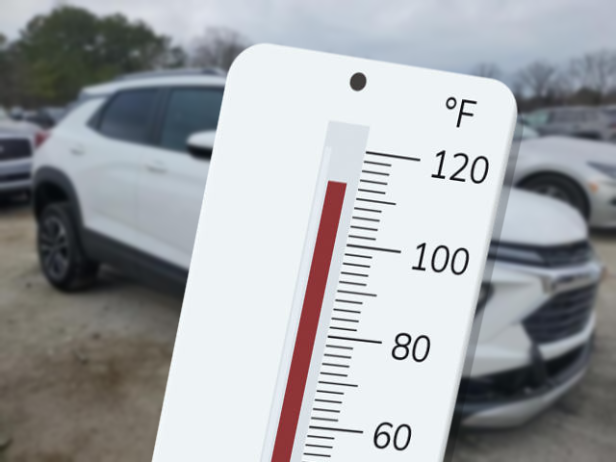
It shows 113; °F
